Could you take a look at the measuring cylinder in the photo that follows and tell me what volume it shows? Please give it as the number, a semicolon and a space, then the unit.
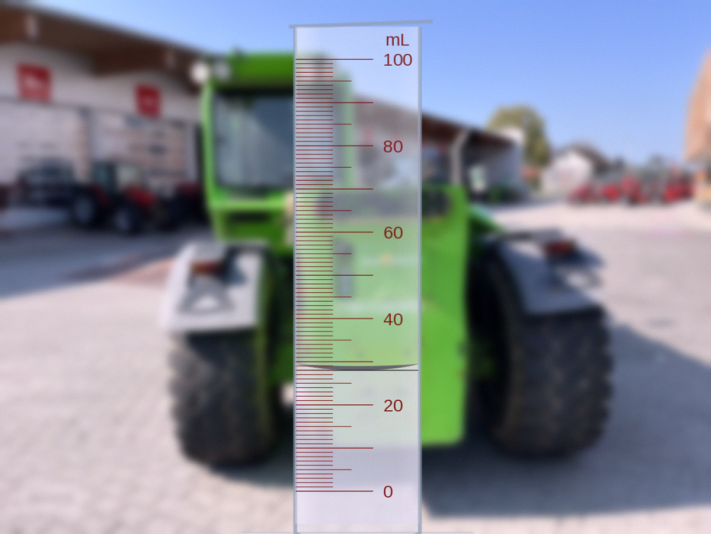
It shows 28; mL
